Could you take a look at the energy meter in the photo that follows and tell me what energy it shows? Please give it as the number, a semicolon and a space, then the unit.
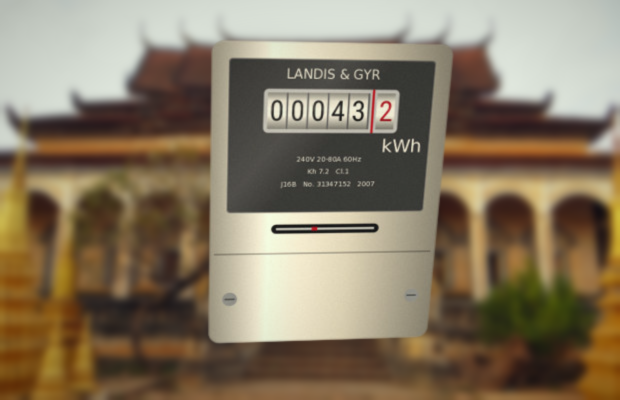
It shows 43.2; kWh
